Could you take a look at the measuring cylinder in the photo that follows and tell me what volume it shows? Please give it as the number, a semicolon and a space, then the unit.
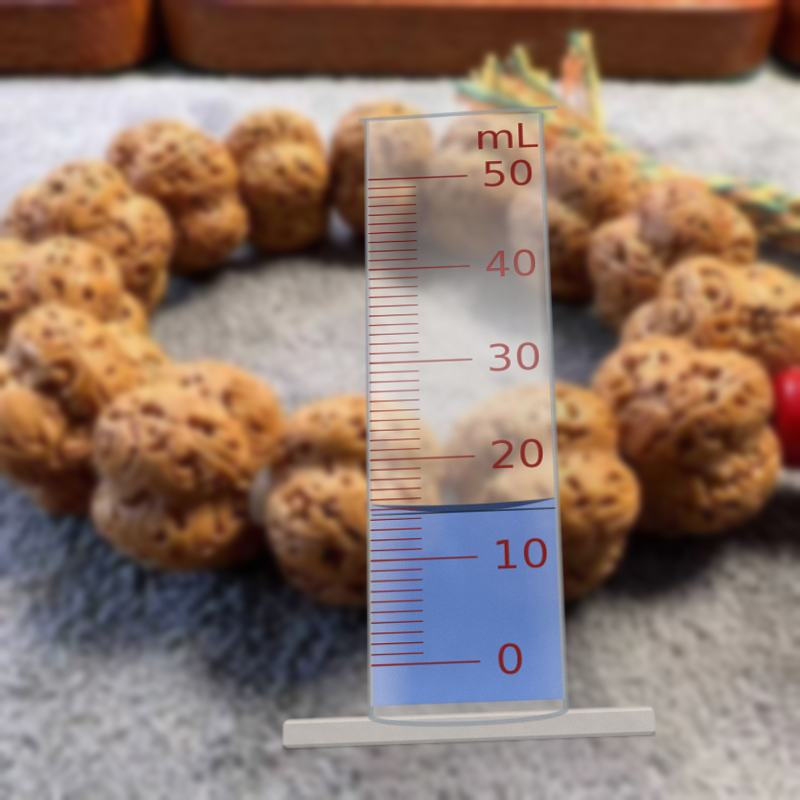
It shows 14.5; mL
